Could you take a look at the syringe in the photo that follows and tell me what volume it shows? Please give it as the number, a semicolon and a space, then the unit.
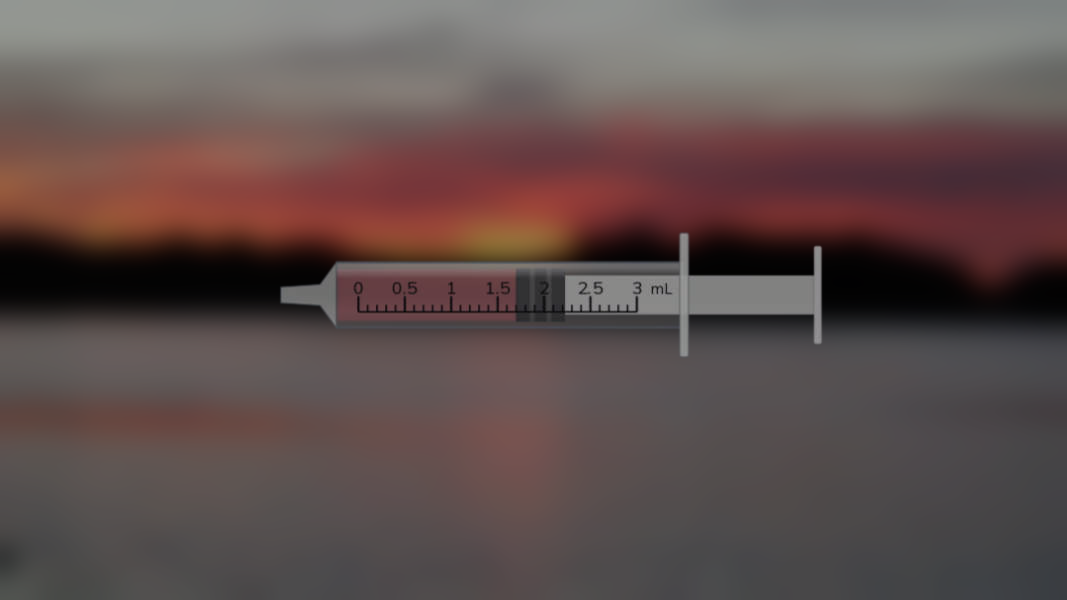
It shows 1.7; mL
